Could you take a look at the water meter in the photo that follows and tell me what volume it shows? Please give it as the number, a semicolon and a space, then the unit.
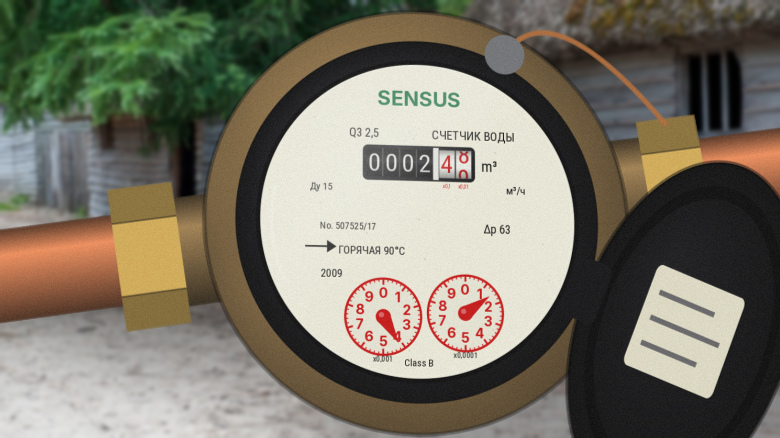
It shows 2.4841; m³
